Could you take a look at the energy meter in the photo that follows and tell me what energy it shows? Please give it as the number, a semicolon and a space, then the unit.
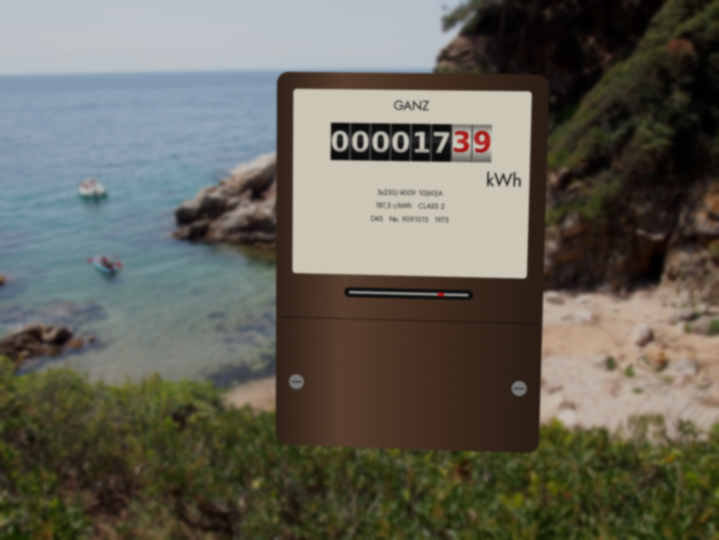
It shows 17.39; kWh
